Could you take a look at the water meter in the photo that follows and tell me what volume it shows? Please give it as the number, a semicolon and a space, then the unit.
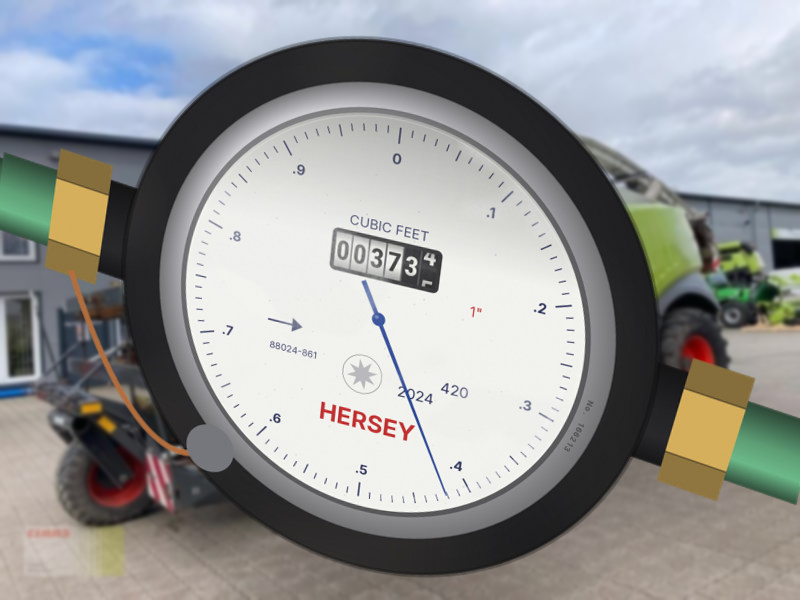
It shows 3734.42; ft³
